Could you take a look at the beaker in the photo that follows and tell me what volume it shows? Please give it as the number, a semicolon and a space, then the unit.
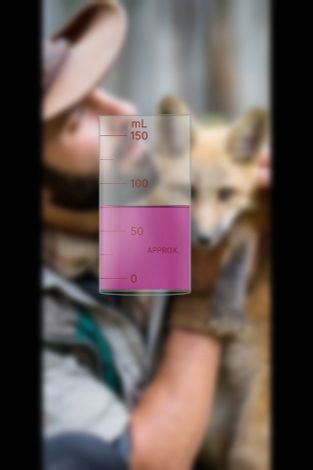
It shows 75; mL
